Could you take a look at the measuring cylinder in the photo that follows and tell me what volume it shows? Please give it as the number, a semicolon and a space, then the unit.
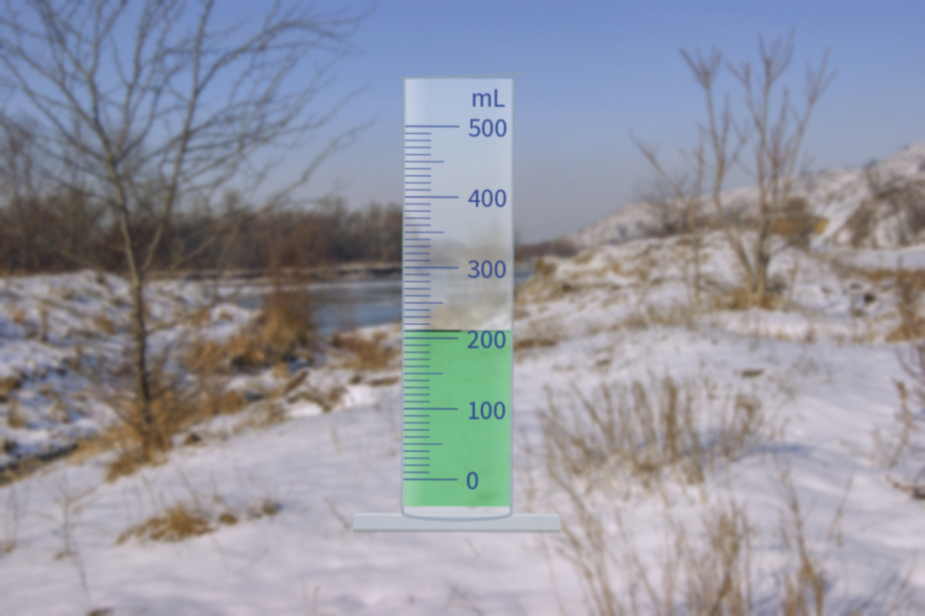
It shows 210; mL
